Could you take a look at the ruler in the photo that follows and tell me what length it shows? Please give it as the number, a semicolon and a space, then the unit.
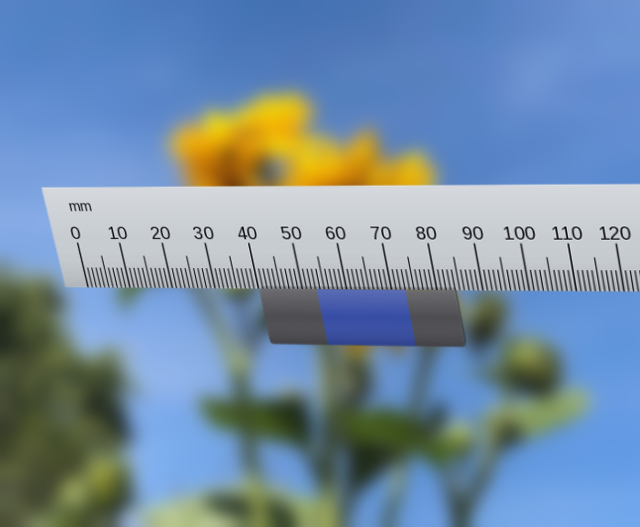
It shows 44; mm
